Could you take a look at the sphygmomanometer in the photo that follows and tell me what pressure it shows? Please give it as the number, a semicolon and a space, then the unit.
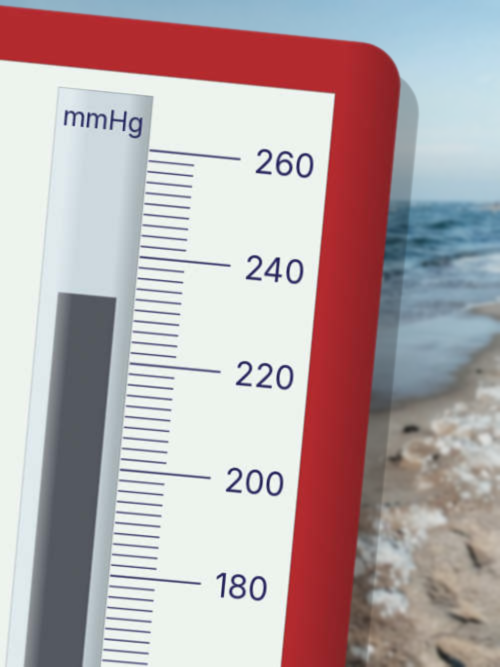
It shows 232; mmHg
